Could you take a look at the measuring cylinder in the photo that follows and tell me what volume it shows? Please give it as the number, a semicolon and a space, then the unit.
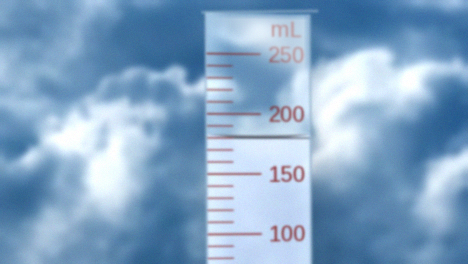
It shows 180; mL
